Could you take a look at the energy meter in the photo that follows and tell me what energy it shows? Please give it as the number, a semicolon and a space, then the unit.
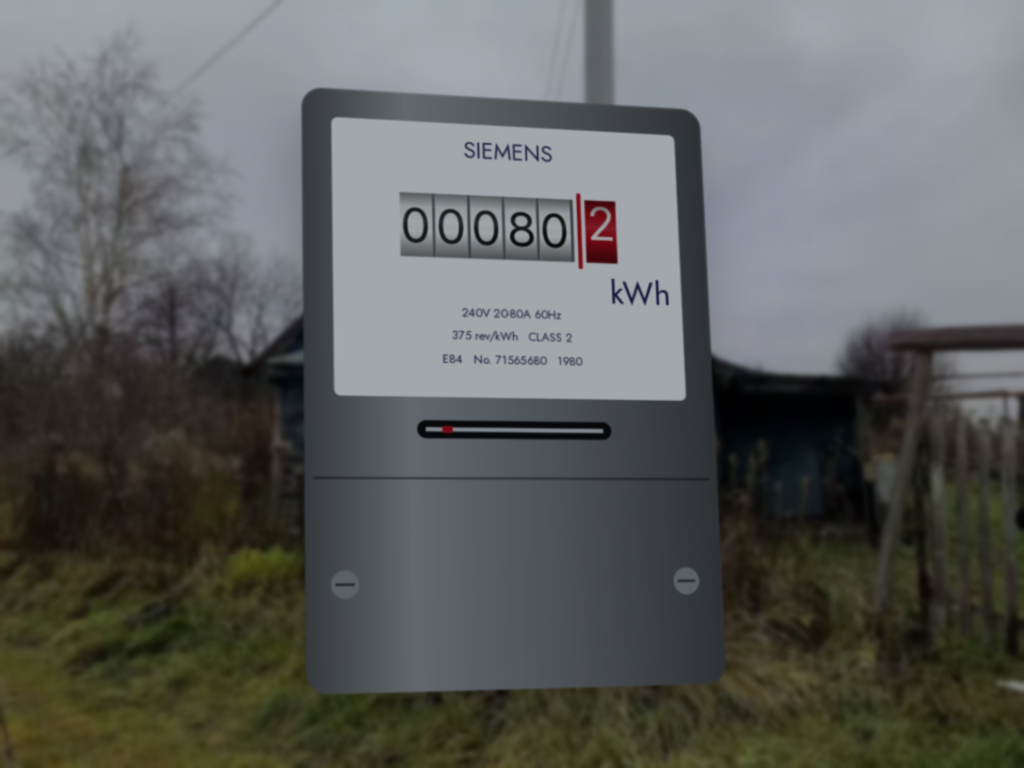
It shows 80.2; kWh
